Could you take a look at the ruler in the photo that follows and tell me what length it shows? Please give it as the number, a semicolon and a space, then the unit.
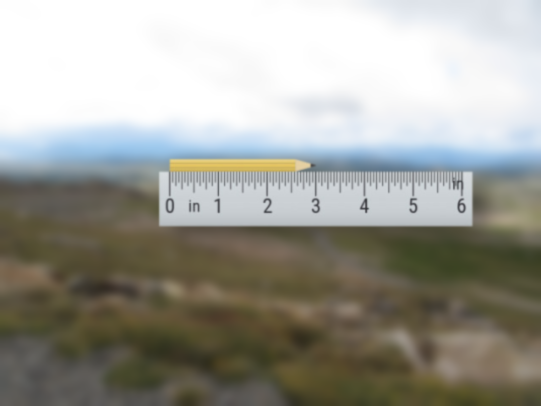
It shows 3; in
